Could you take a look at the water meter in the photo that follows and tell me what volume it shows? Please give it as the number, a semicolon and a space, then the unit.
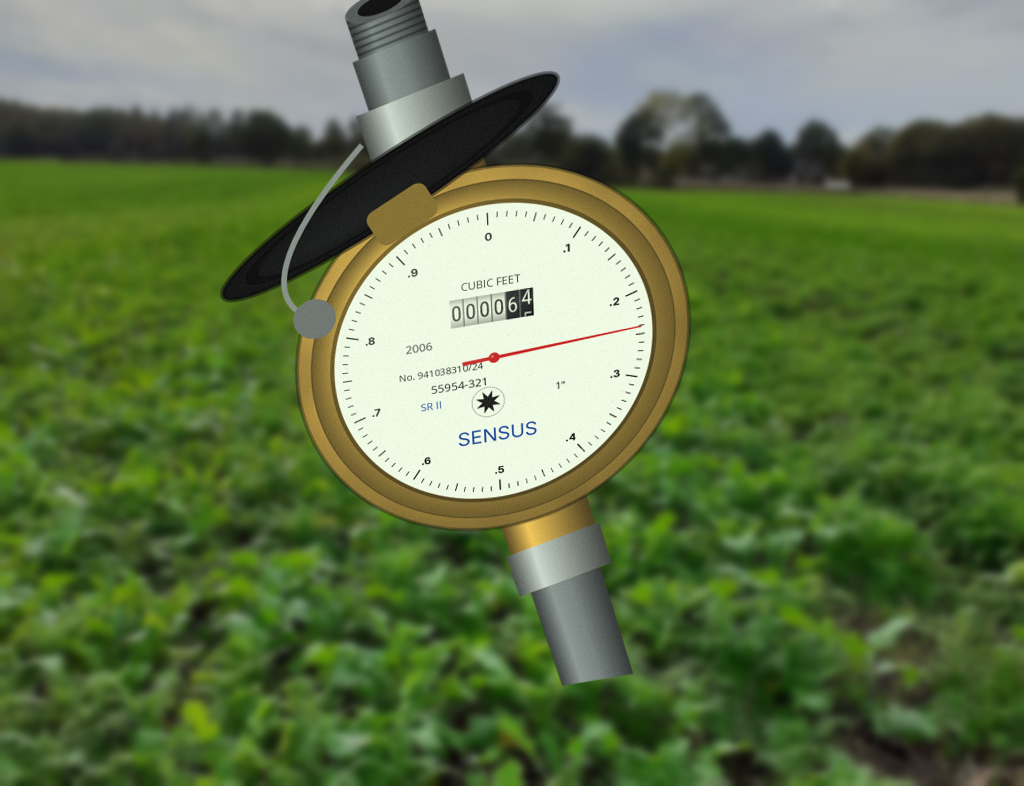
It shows 64.24; ft³
